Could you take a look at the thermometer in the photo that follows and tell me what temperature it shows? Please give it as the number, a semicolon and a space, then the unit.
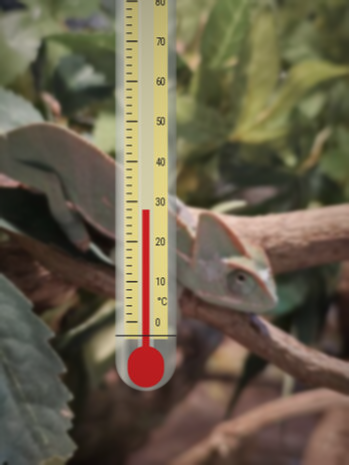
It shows 28; °C
